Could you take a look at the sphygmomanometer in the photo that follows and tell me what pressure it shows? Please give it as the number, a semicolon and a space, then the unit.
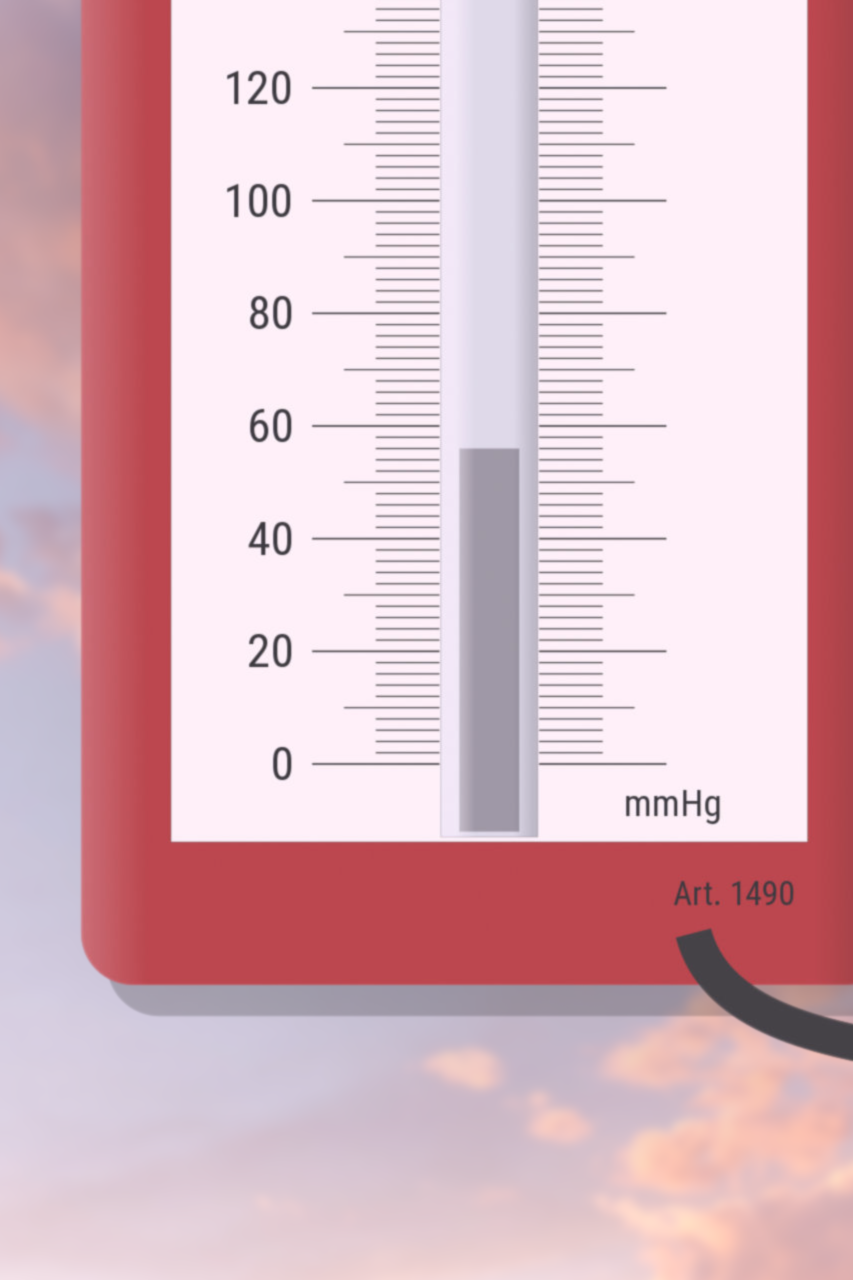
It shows 56; mmHg
